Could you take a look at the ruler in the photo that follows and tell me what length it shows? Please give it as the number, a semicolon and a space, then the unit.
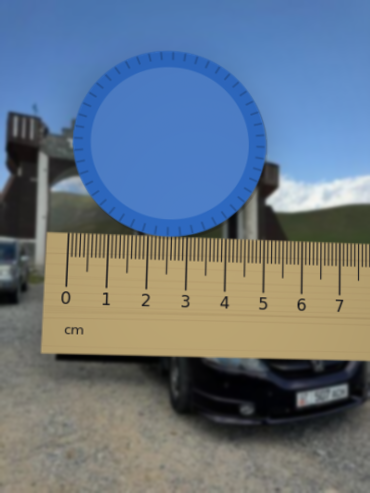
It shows 5; cm
